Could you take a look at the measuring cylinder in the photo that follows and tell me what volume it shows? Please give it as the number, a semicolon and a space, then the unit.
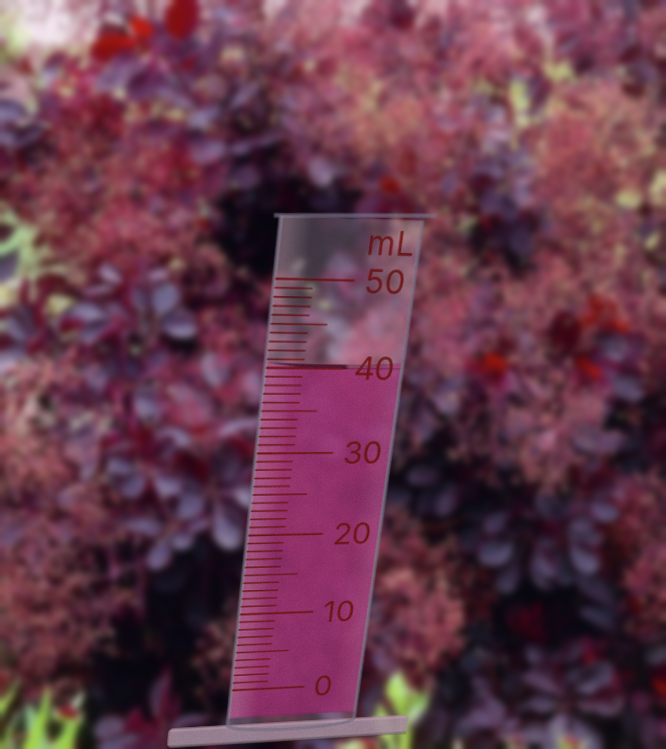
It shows 40; mL
